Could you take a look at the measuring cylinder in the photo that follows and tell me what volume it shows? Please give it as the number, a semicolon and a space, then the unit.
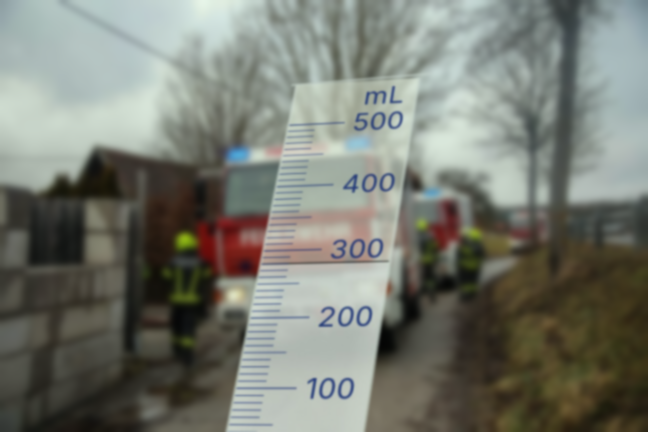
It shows 280; mL
